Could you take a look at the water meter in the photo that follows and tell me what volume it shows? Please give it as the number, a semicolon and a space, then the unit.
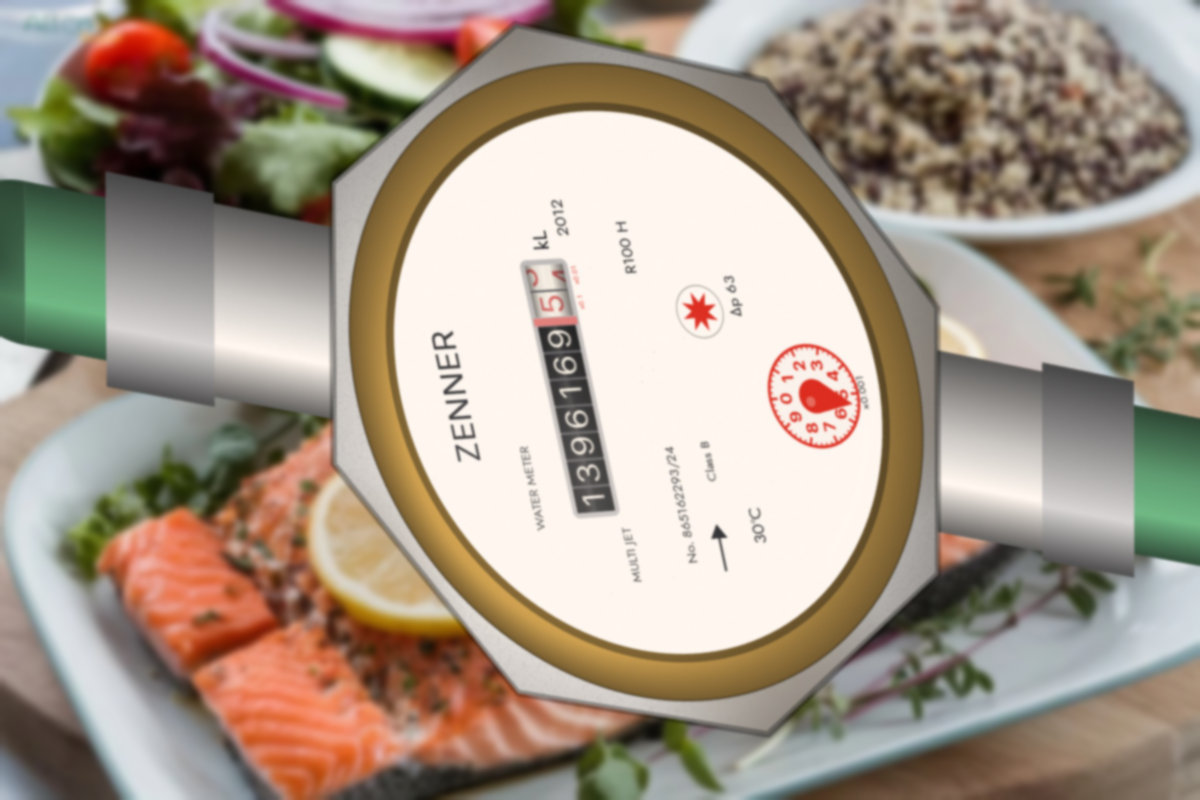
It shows 1396169.535; kL
